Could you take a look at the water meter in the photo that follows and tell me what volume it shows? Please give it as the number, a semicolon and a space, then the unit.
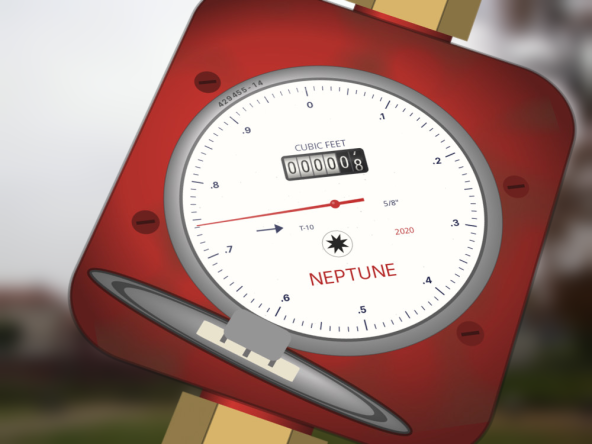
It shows 7.74; ft³
